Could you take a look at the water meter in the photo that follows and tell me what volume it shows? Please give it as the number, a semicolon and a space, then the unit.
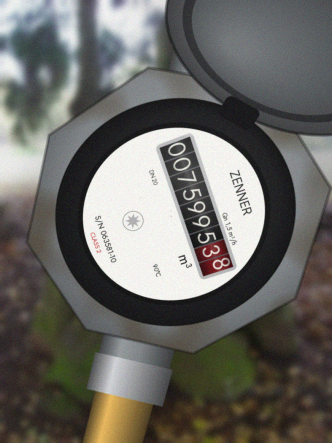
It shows 75995.38; m³
